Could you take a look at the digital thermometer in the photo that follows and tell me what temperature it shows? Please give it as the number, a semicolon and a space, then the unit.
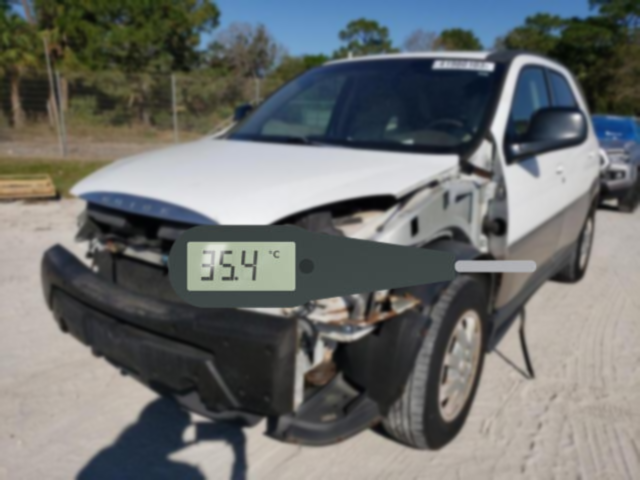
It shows 35.4; °C
